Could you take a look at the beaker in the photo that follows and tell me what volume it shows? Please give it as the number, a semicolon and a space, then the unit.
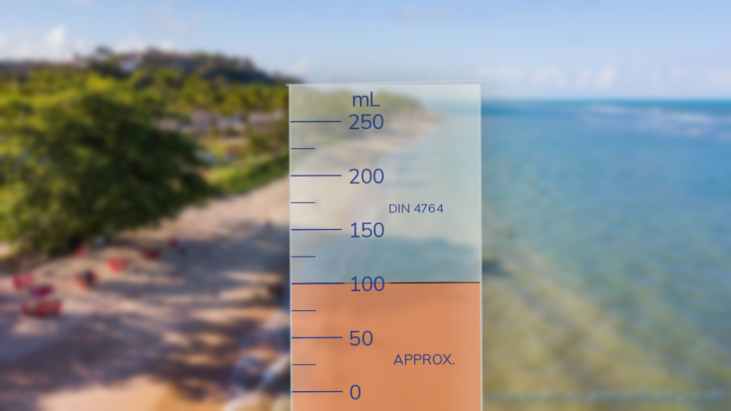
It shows 100; mL
